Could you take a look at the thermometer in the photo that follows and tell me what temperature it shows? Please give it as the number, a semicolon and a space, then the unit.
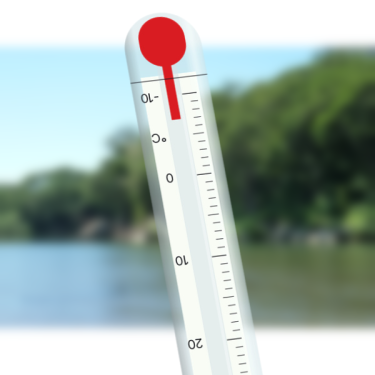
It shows -7; °C
